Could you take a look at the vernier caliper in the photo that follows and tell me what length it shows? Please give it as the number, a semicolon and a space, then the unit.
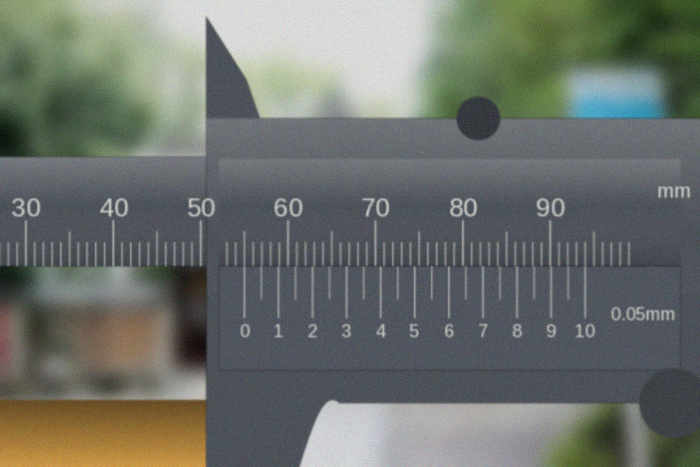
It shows 55.0; mm
